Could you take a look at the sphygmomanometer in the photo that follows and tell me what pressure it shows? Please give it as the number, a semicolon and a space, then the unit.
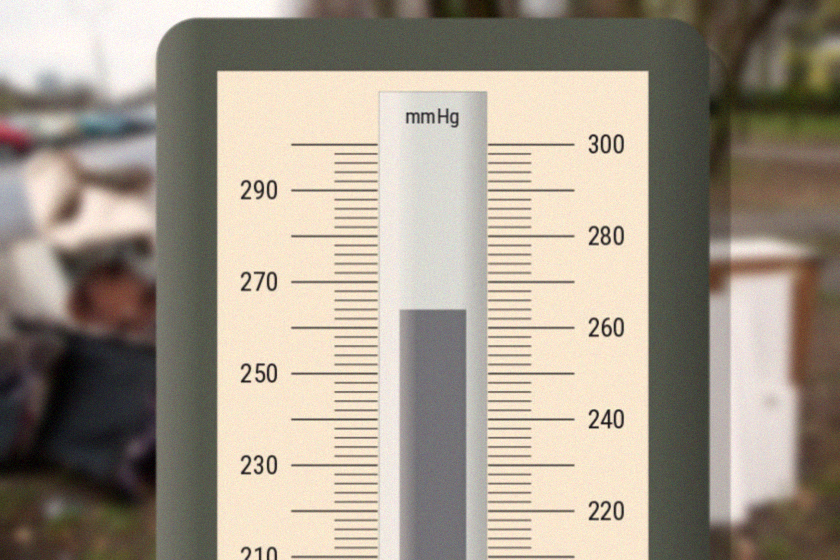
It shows 264; mmHg
